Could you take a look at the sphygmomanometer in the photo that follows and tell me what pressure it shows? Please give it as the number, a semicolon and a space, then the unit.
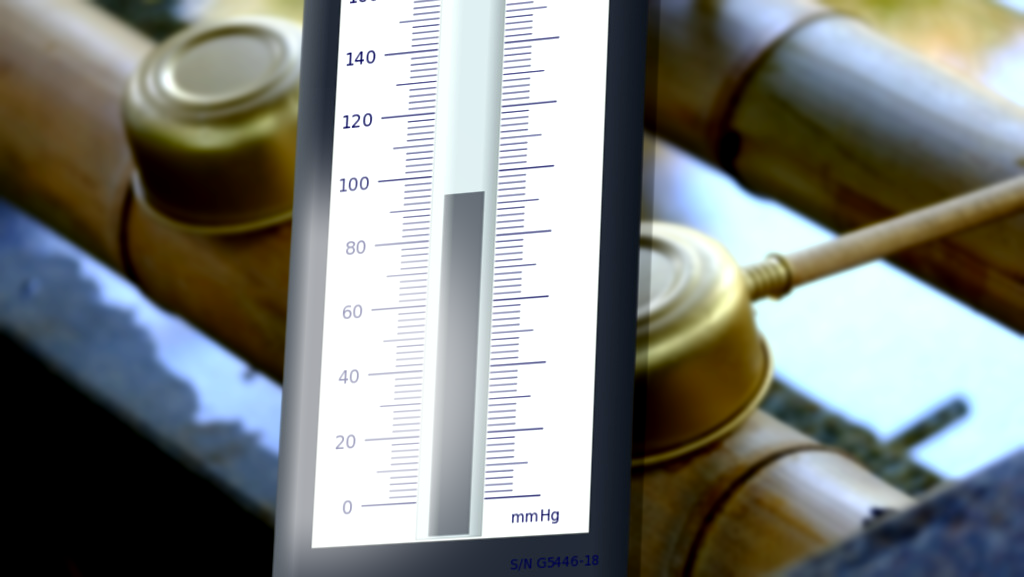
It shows 94; mmHg
